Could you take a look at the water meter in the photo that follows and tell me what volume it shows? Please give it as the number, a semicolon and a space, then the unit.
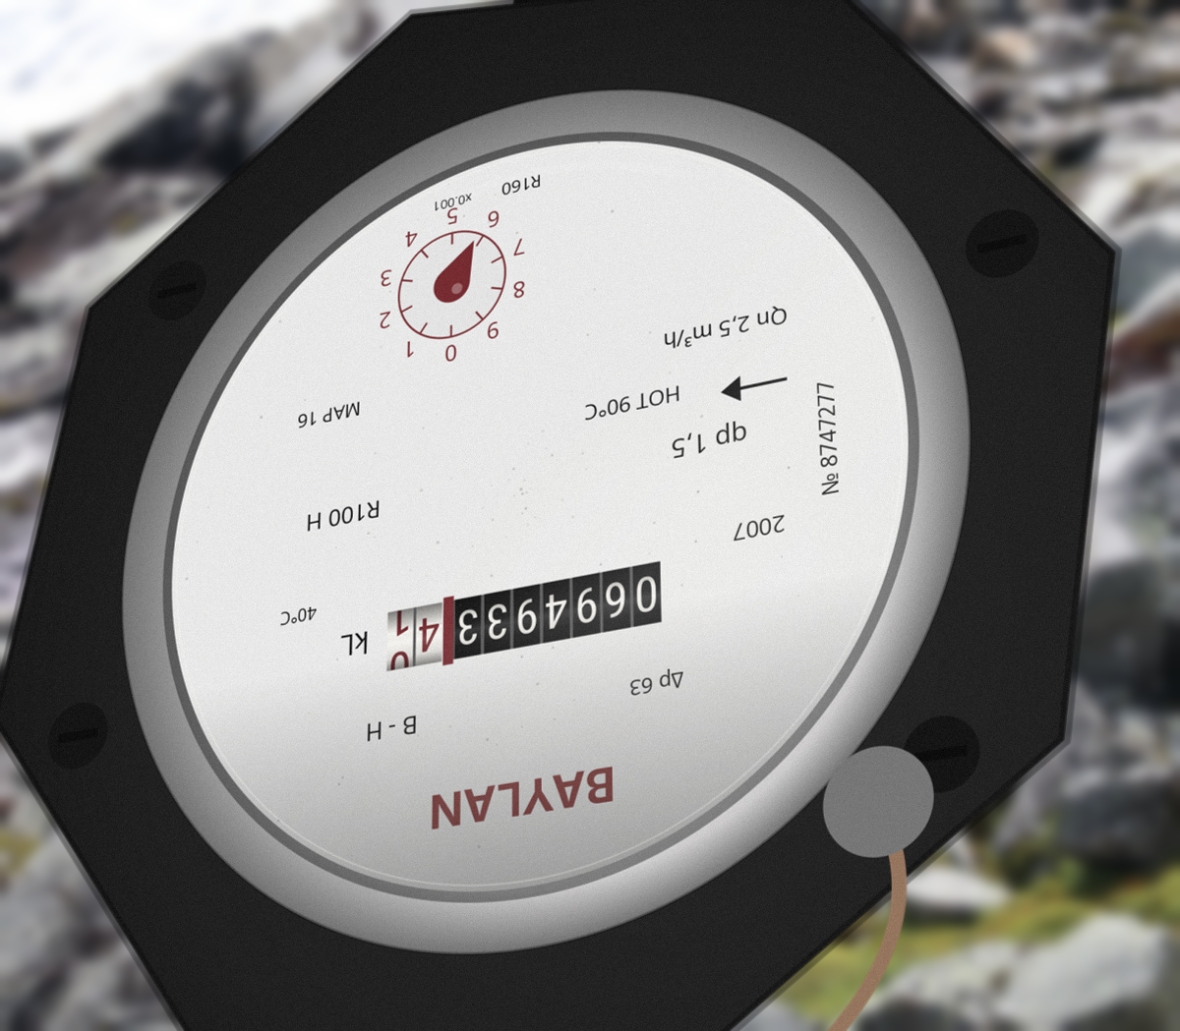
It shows 694933.405; kL
